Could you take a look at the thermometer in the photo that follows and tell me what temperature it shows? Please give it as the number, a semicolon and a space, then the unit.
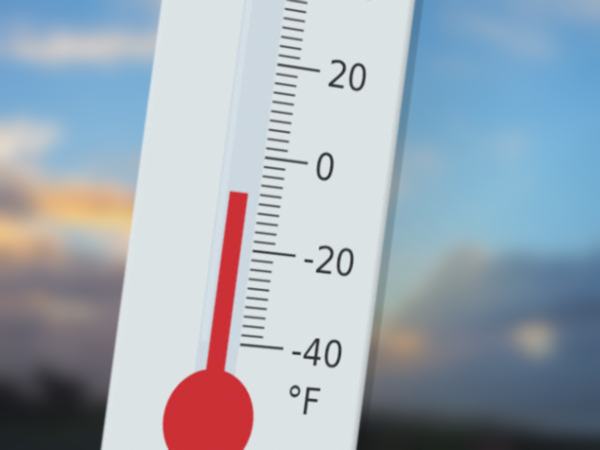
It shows -8; °F
